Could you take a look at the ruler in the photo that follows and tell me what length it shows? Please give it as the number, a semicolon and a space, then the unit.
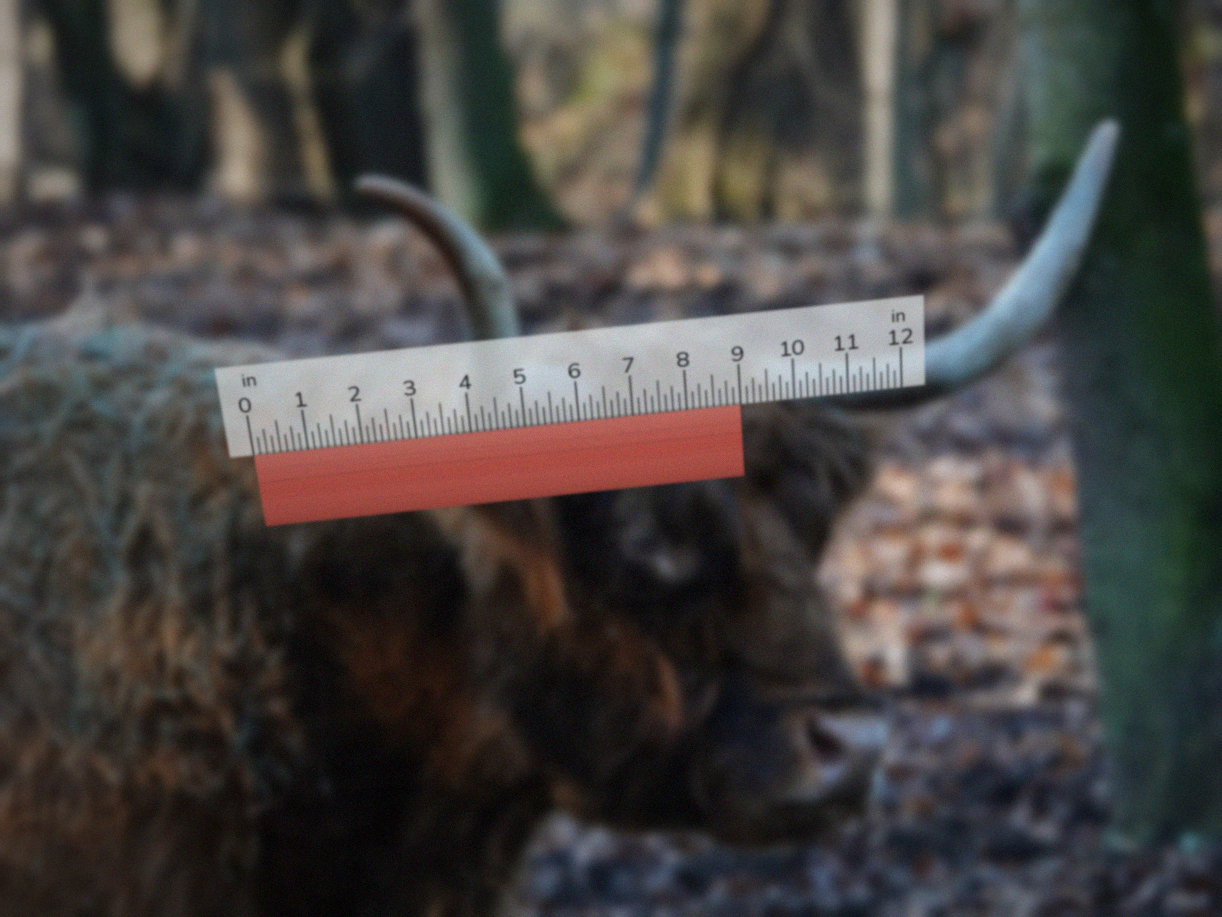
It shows 9; in
